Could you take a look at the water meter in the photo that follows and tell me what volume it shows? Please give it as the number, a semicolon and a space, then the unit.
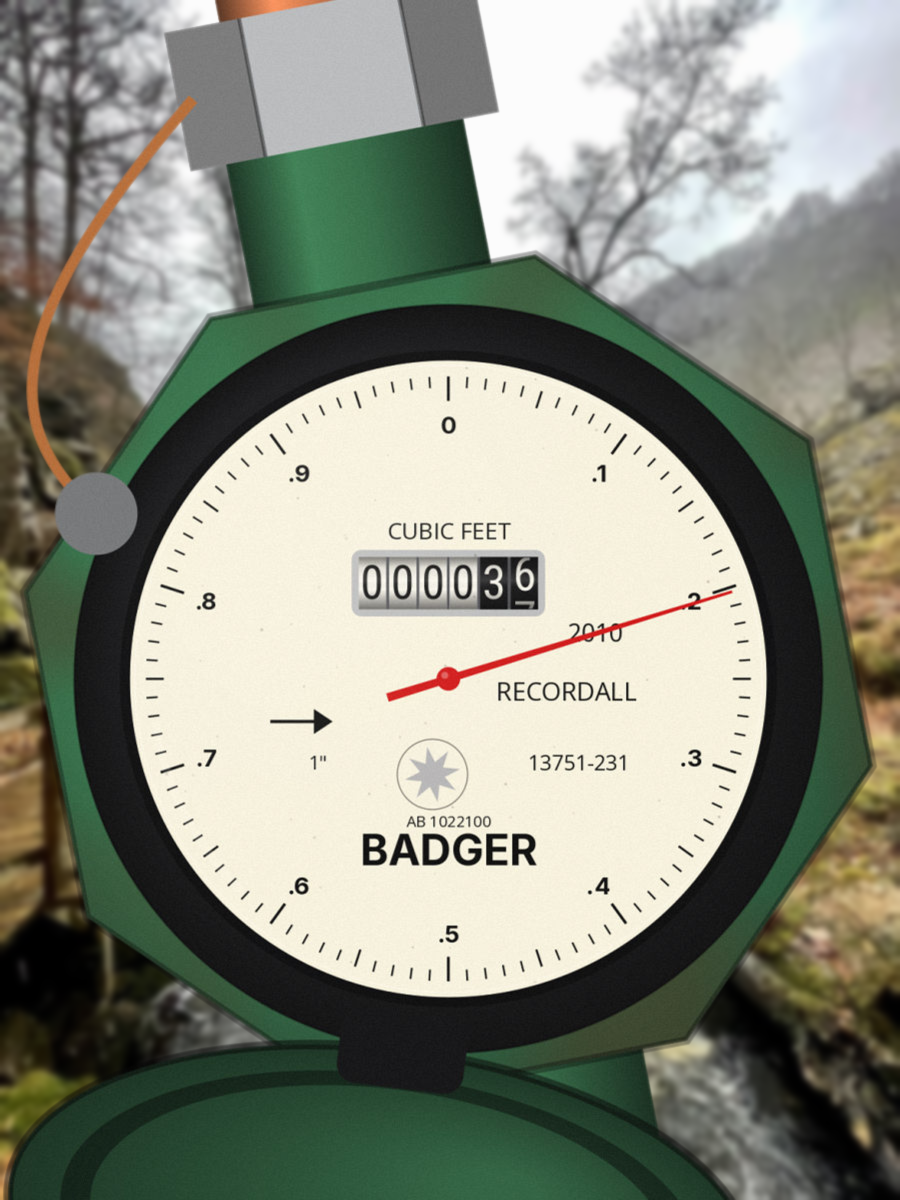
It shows 36.20; ft³
